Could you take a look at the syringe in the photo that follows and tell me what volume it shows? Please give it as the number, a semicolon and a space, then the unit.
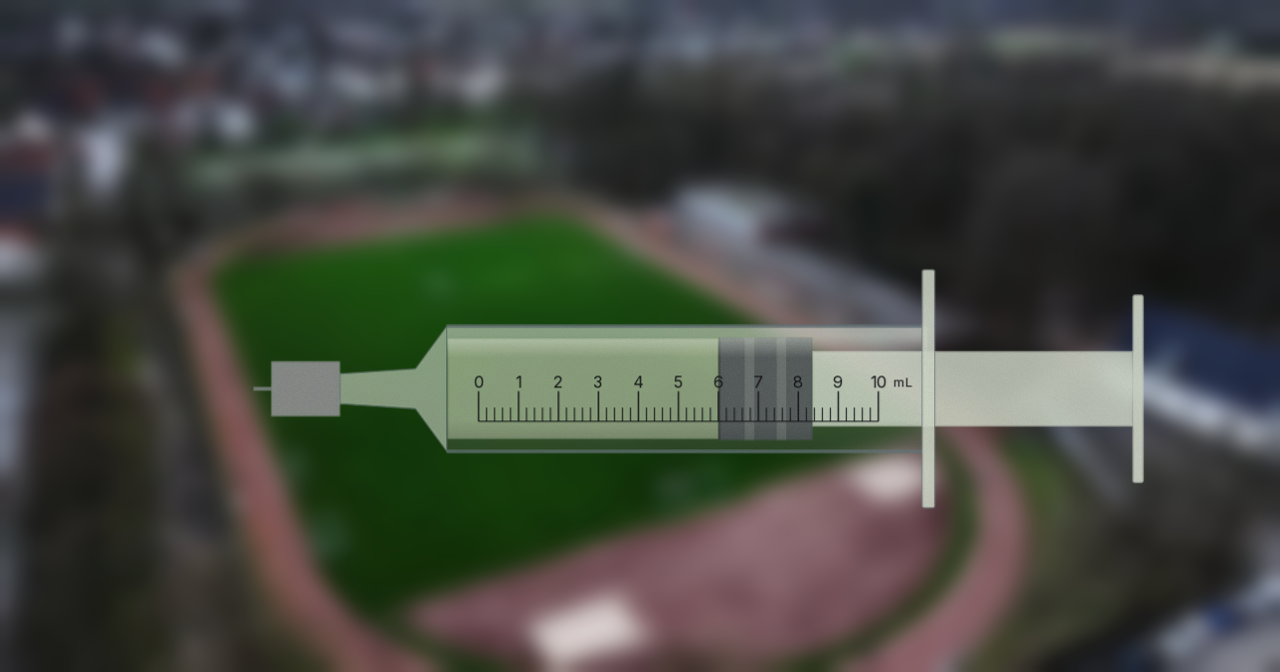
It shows 6; mL
